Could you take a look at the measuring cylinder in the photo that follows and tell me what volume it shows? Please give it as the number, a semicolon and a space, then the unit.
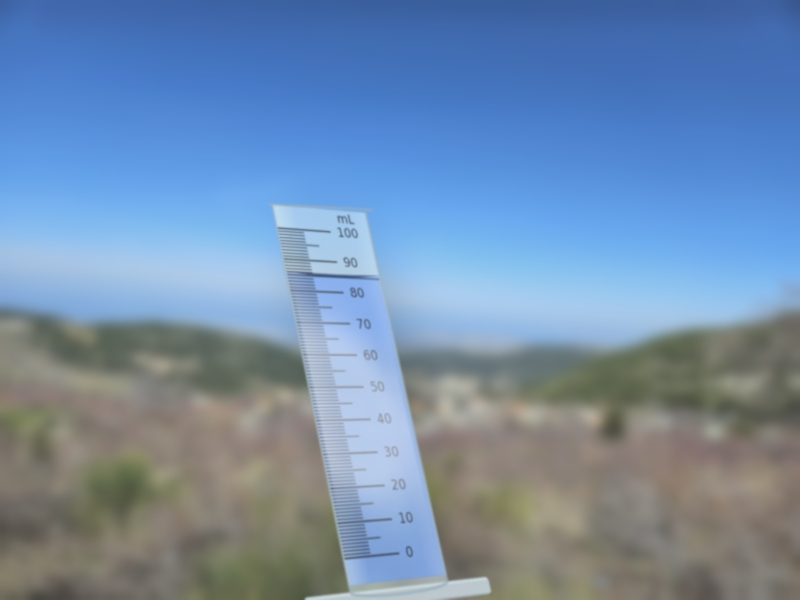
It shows 85; mL
